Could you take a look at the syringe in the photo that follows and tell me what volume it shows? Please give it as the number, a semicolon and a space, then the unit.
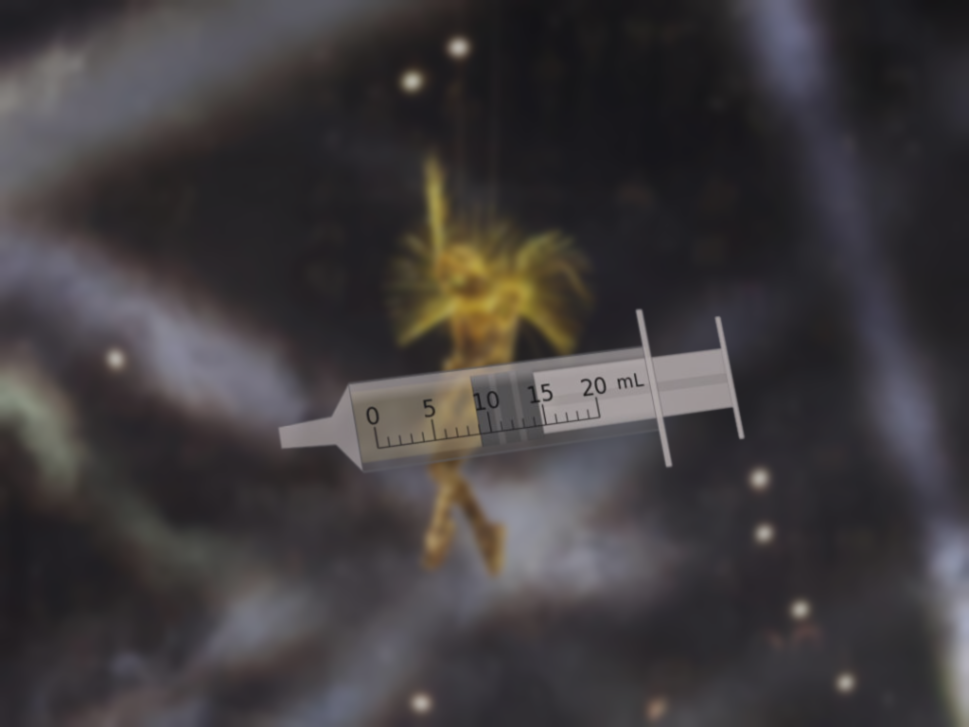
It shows 9; mL
